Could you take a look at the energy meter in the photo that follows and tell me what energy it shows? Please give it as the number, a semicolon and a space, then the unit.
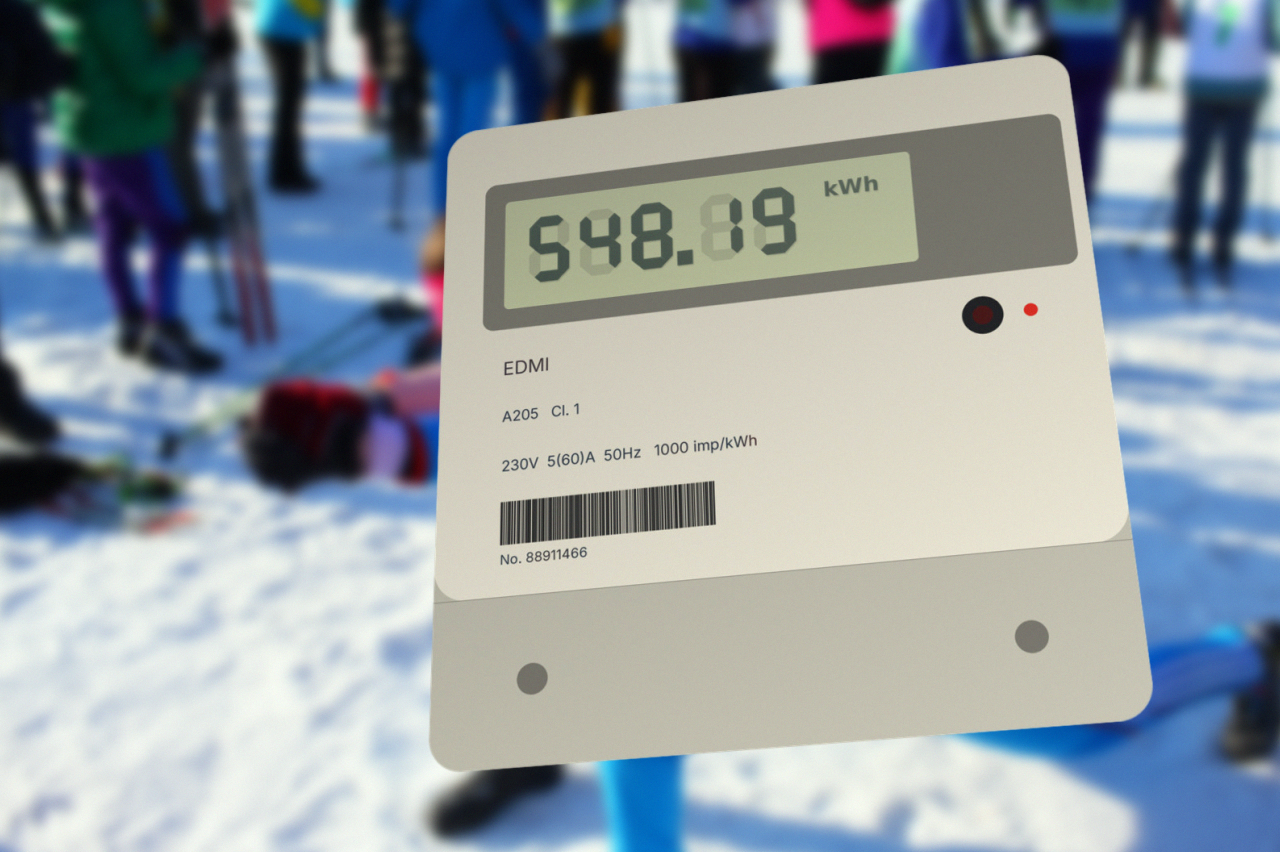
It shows 548.19; kWh
